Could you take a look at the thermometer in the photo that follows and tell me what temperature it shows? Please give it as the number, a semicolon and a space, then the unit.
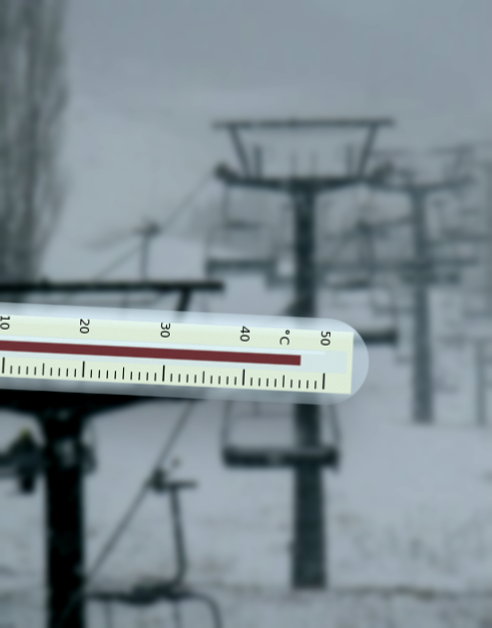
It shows 47; °C
